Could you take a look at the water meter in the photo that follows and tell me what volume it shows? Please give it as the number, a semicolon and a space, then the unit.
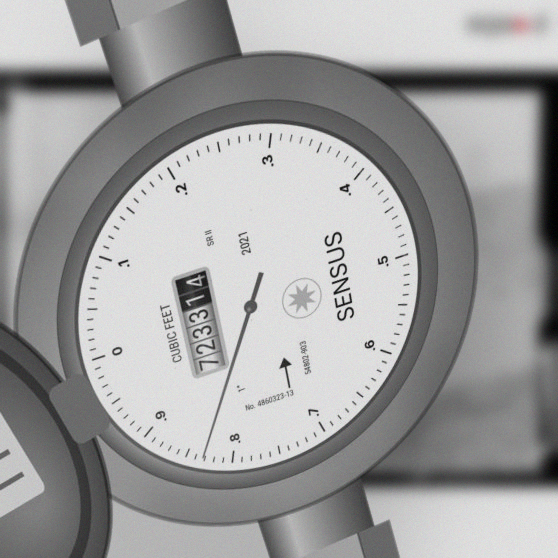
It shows 723313.83; ft³
